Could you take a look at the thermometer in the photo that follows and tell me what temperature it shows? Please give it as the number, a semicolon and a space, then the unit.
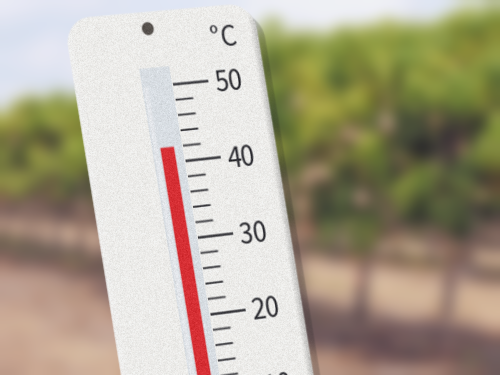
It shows 42; °C
